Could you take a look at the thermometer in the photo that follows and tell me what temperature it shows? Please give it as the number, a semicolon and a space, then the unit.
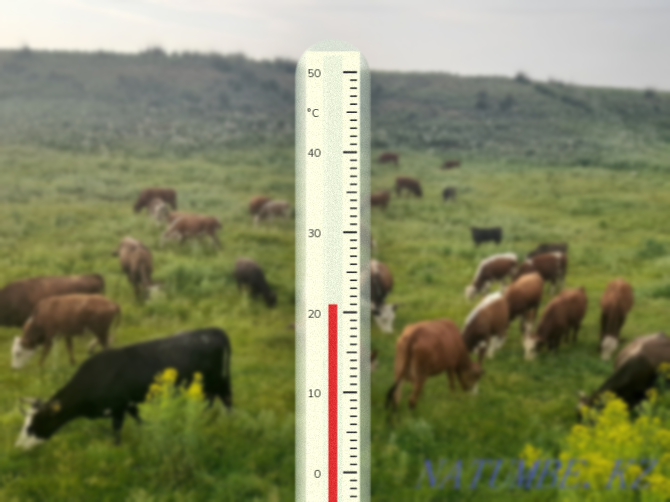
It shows 21; °C
